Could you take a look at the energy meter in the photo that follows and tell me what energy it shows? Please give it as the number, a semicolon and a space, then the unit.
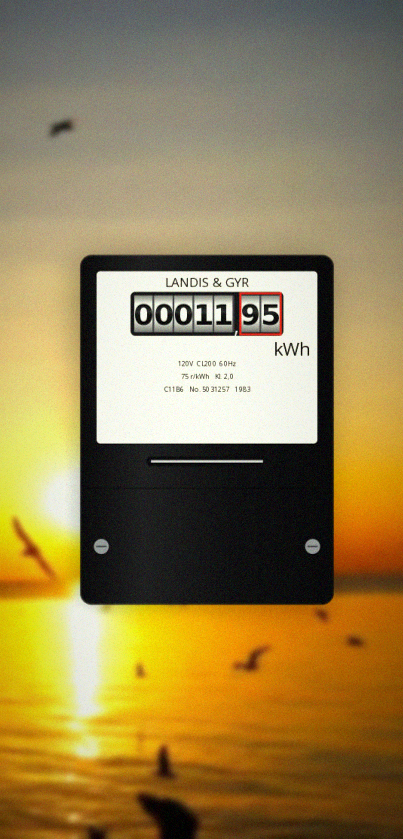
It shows 11.95; kWh
